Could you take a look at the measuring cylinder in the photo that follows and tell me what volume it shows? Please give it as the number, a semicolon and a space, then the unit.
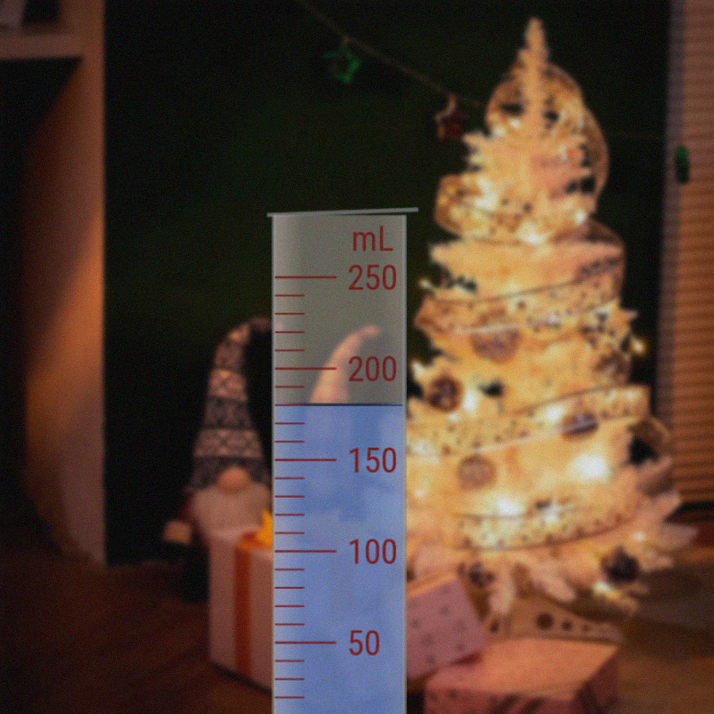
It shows 180; mL
